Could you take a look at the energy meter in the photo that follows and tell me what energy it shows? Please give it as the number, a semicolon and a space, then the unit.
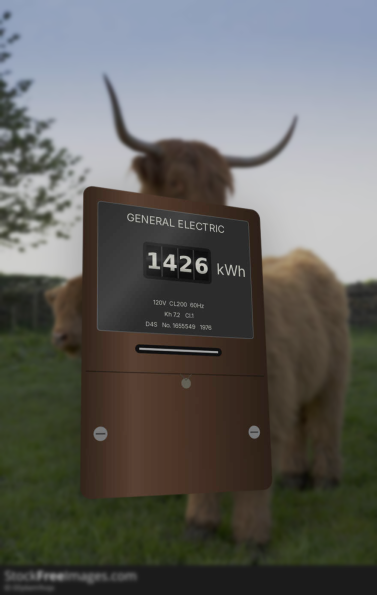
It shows 1426; kWh
